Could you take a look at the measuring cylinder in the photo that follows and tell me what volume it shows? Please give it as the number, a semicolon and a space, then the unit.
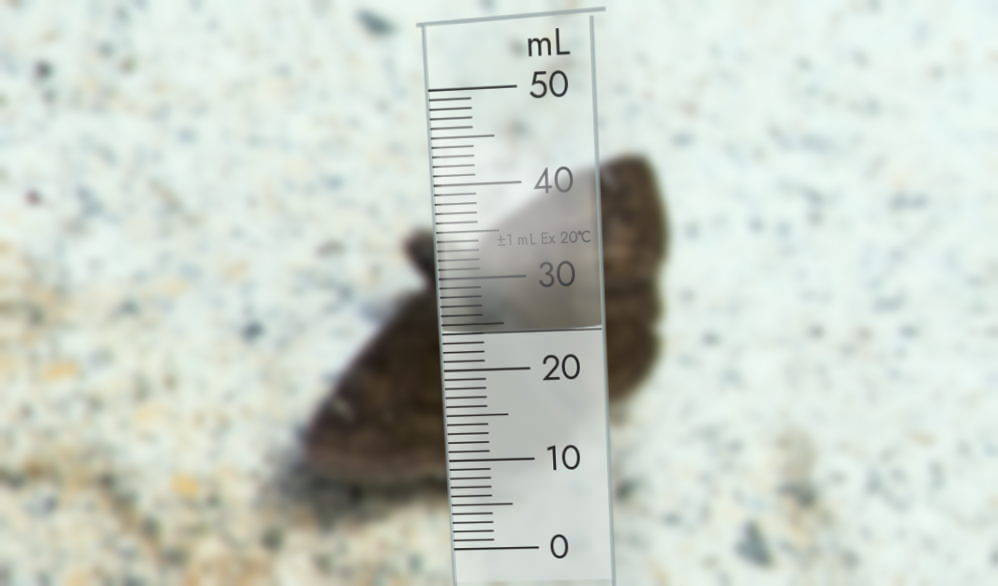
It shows 24; mL
